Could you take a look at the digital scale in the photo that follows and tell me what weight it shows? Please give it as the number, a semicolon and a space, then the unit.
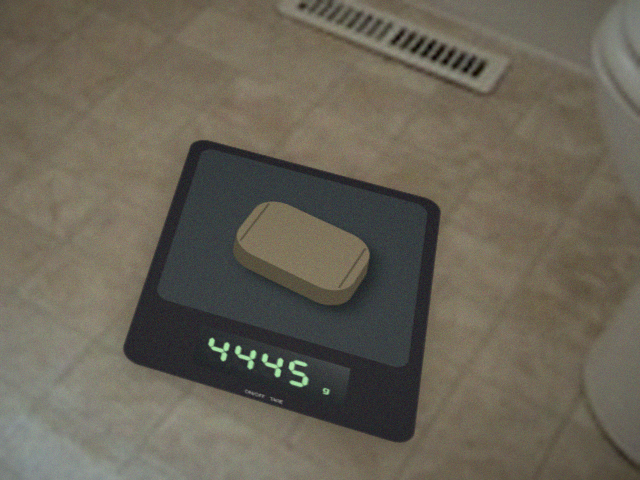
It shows 4445; g
